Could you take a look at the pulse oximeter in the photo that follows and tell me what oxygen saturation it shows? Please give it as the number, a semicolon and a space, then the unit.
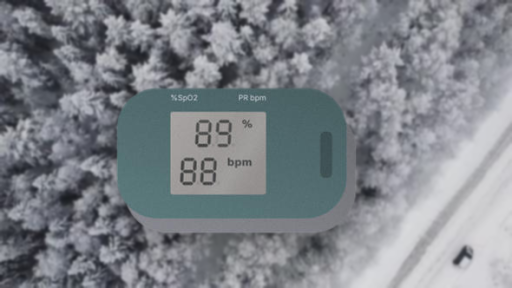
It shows 89; %
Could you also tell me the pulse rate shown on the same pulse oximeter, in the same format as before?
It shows 88; bpm
